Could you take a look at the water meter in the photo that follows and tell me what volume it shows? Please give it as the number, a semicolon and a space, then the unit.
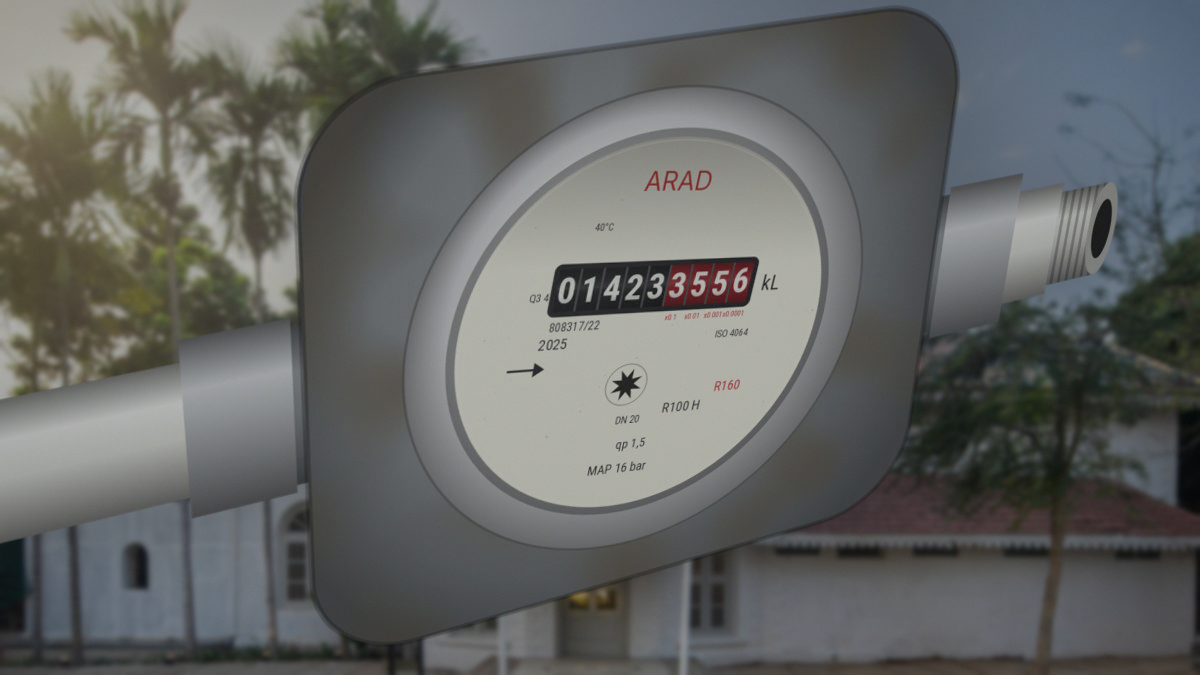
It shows 1423.3556; kL
